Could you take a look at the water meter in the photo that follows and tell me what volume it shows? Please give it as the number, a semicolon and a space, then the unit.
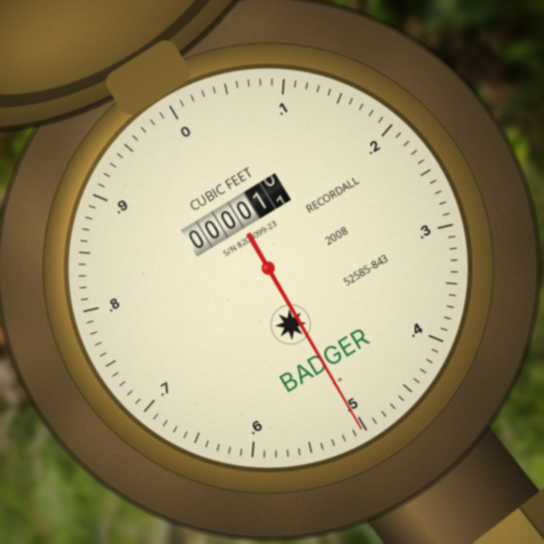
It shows 10.50; ft³
